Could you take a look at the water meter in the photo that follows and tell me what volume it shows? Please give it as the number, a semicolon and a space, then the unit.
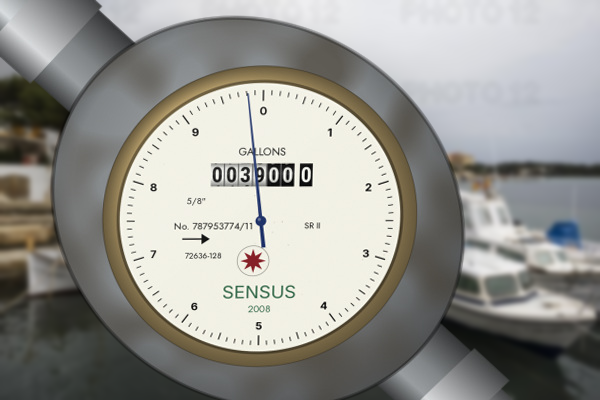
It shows 38999.8; gal
